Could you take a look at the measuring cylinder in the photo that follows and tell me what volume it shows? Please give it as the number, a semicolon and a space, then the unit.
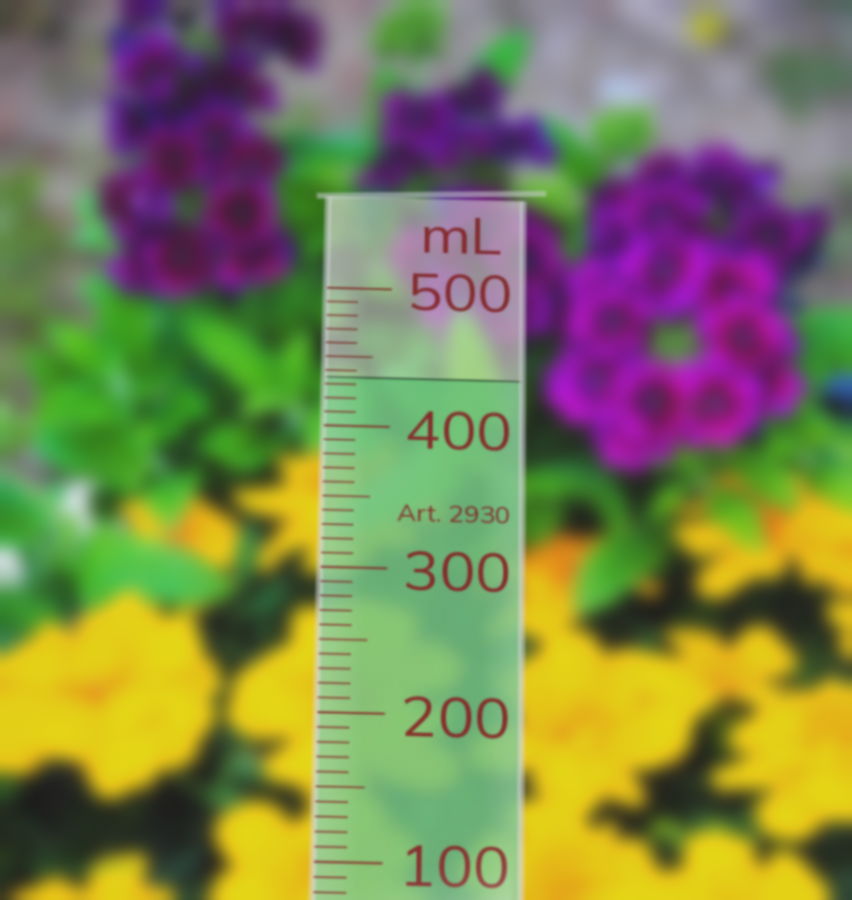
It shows 435; mL
